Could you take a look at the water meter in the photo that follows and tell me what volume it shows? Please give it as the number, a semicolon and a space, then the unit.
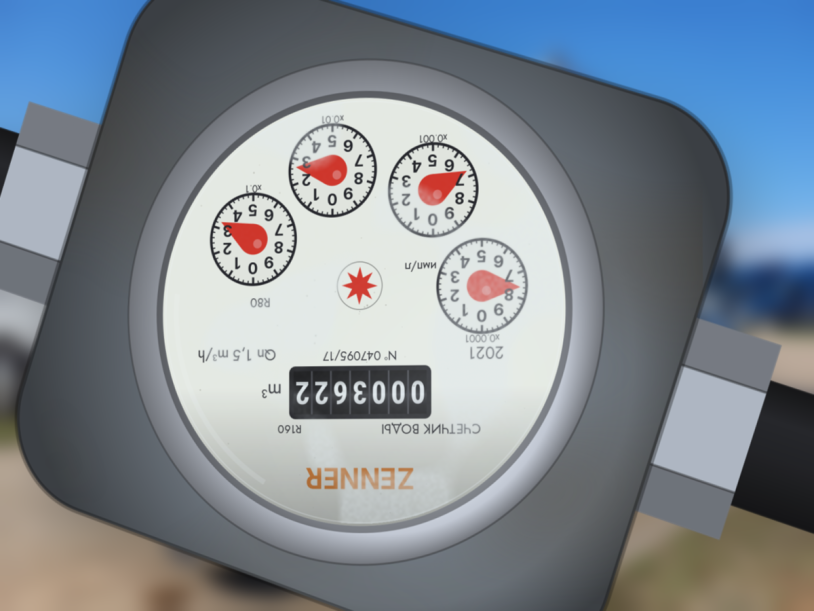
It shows 3622.3267; m³
